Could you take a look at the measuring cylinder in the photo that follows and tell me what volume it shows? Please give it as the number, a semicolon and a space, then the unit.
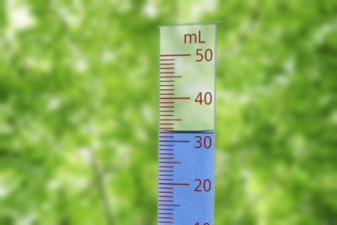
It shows 32; mL
